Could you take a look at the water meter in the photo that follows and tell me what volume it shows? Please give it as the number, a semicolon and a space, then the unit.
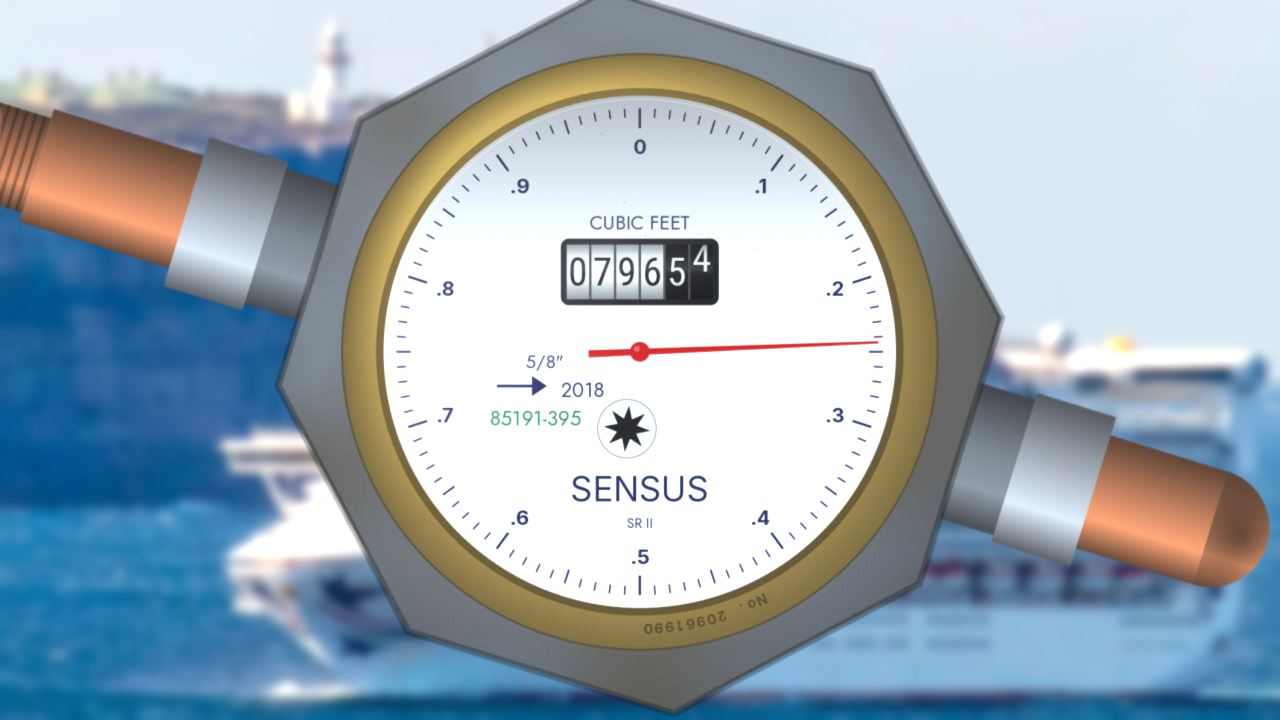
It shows 79654.24; ft³
